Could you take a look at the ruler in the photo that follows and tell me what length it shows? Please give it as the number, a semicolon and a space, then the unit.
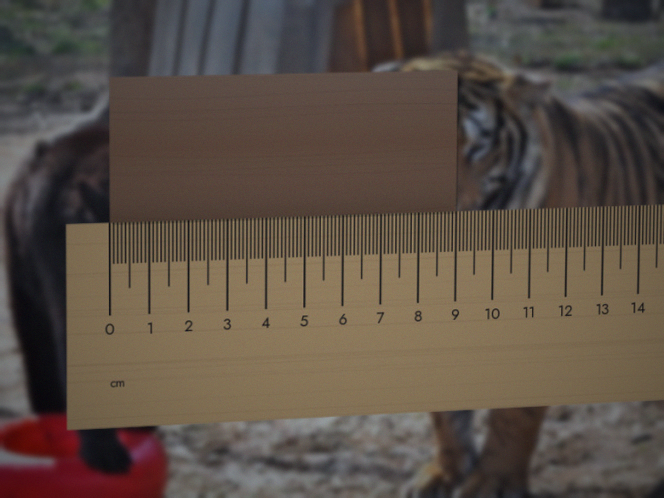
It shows 9; cm
